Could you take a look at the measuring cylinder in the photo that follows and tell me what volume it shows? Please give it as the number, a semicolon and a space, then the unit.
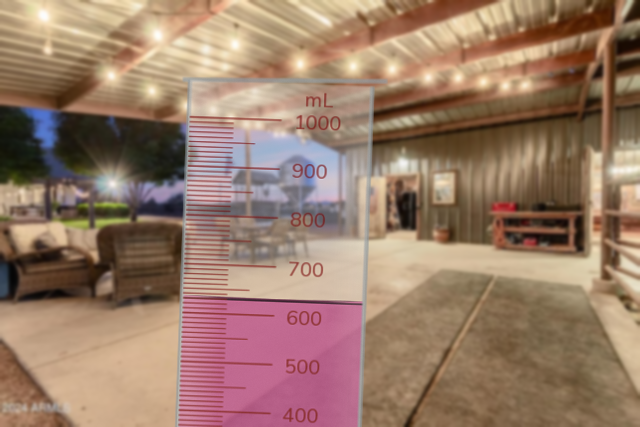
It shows 630; mL
